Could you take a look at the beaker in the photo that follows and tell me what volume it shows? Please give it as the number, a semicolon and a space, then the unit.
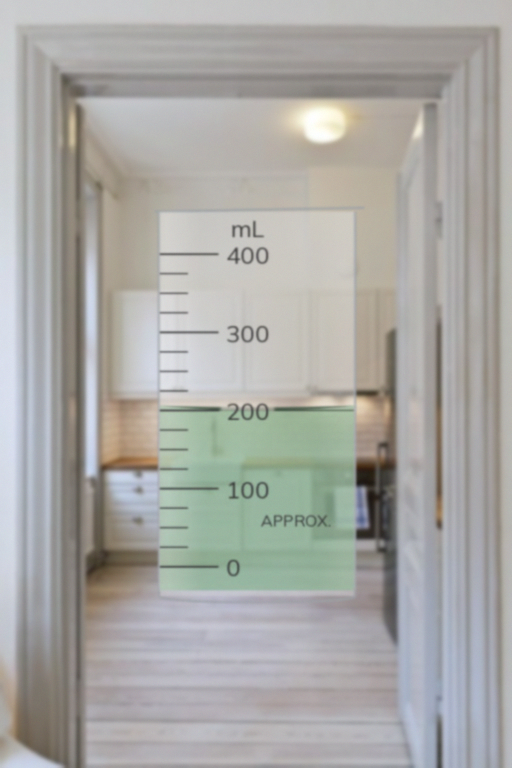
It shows 200; mL
